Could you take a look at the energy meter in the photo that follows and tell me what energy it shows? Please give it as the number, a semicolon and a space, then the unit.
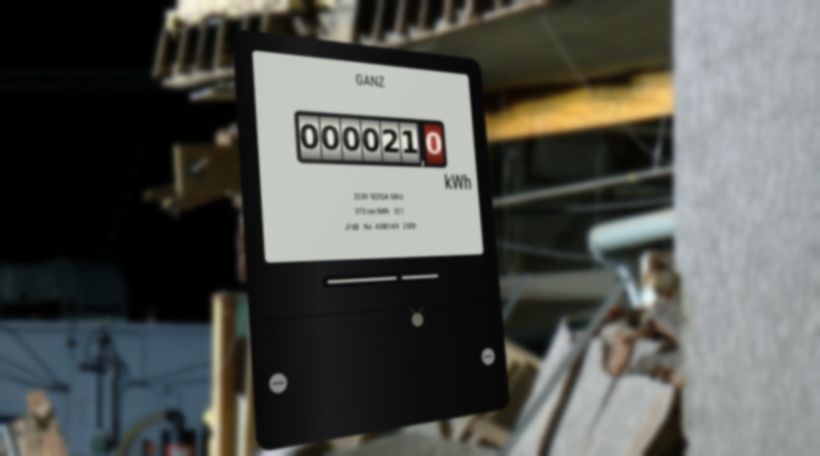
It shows 21.0; kWh
